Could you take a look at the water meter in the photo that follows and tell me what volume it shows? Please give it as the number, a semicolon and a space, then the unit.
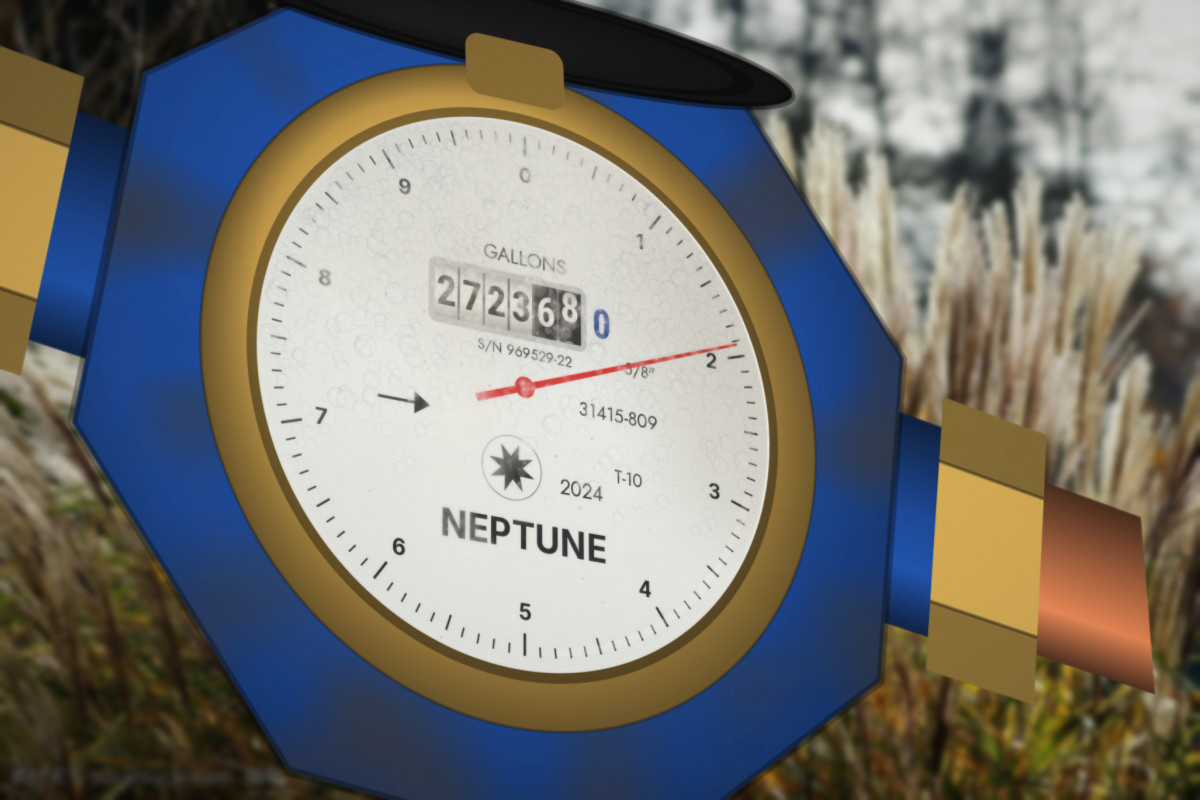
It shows 2723681.9; gal
